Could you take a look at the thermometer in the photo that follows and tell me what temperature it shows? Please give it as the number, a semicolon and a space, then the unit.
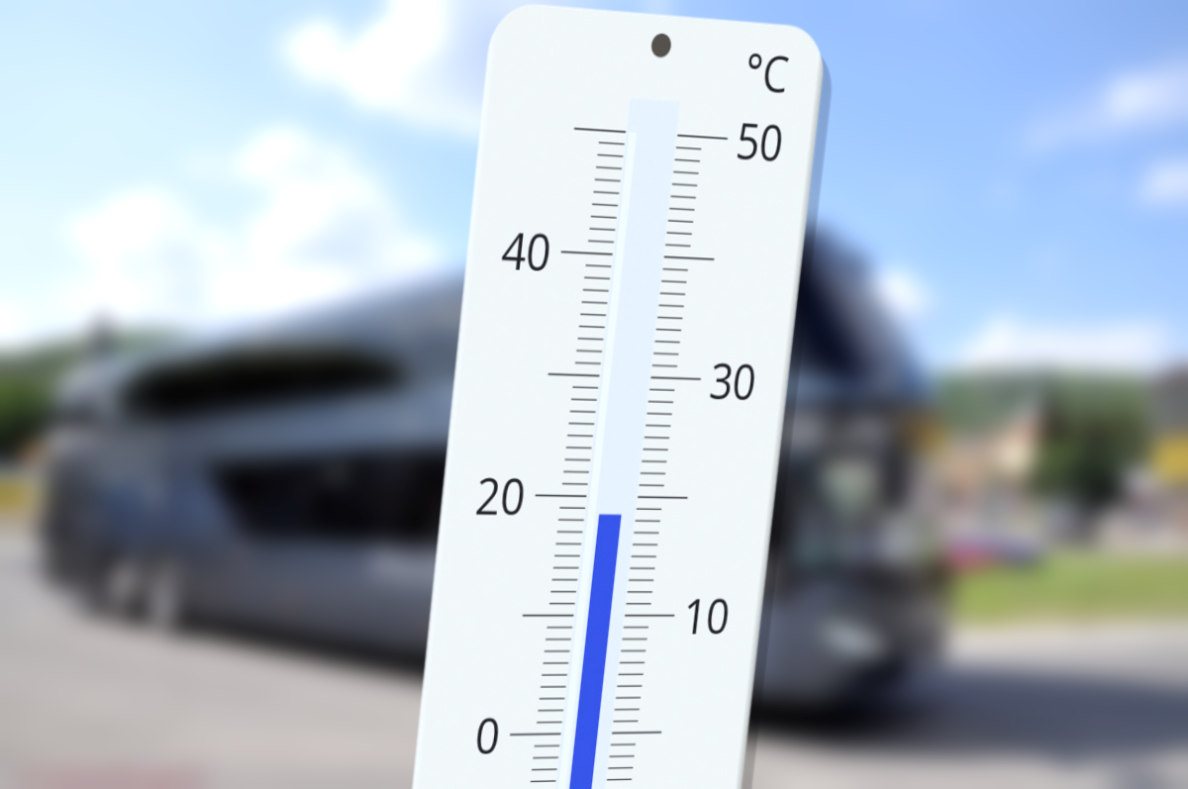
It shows 18.5; °C
